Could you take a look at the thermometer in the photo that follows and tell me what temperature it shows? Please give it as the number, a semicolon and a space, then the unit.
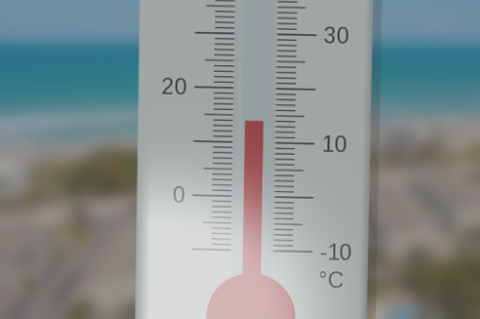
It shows 14; °C
